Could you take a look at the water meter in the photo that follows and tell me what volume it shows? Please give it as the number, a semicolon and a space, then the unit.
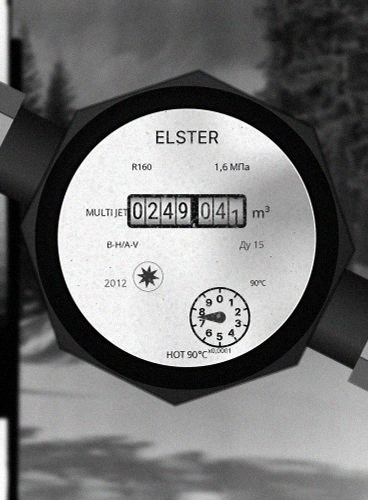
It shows 249.0407; m³
